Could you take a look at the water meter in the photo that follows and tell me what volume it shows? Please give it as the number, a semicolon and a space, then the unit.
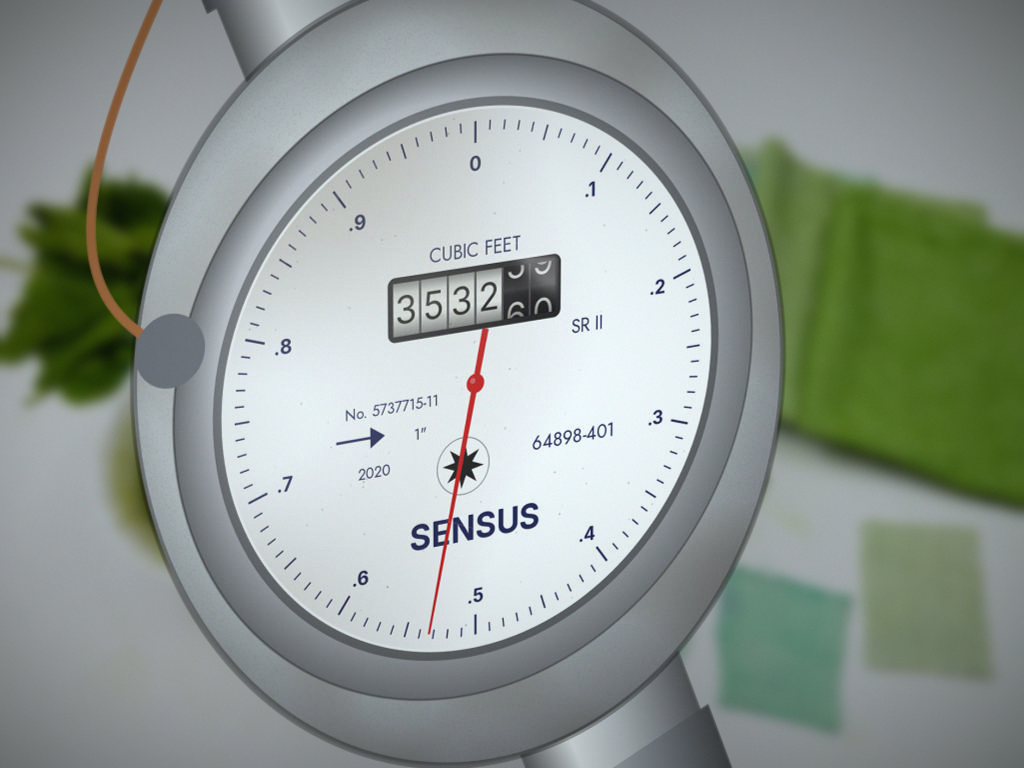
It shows 353259.53; ft³
